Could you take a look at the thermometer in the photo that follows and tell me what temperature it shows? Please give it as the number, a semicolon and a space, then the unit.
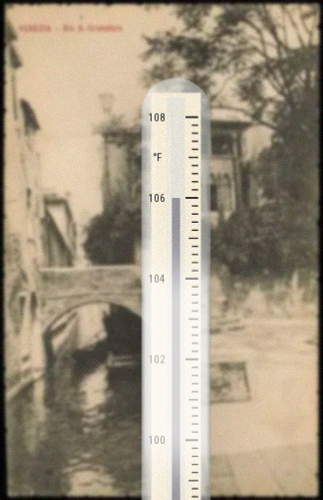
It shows 106; °F
